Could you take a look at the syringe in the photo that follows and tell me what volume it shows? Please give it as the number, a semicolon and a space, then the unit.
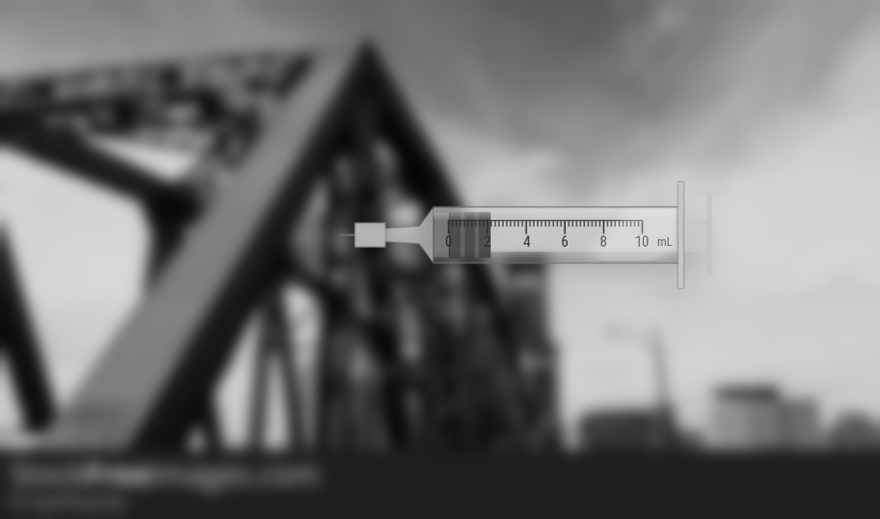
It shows 0; mL
